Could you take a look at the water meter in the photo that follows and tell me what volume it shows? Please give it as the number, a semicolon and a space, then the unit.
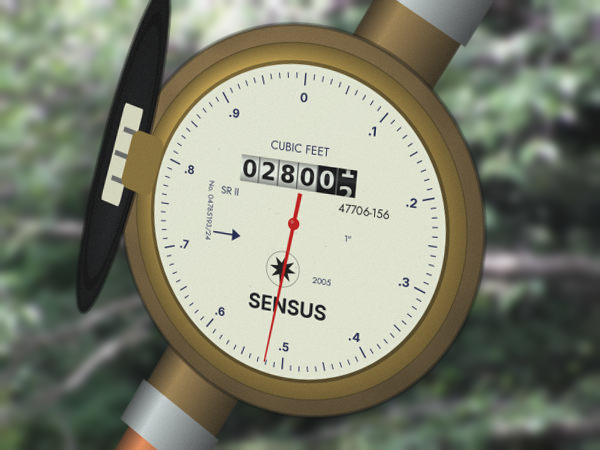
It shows 28001.52; ft³
